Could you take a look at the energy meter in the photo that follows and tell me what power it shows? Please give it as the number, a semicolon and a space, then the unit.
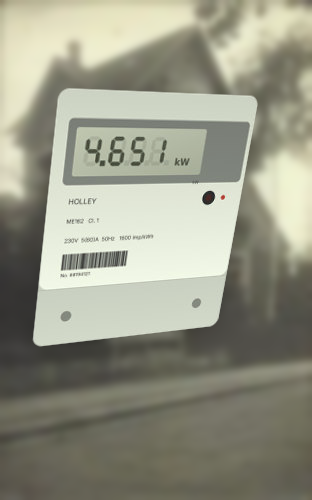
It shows 4.651; kW
